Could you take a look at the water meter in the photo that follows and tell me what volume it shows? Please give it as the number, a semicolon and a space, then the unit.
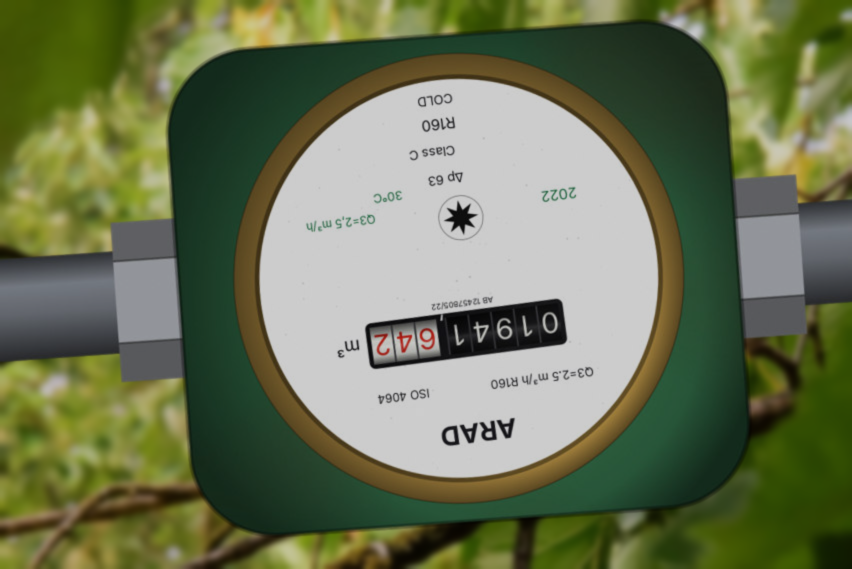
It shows 1941.642; m³
